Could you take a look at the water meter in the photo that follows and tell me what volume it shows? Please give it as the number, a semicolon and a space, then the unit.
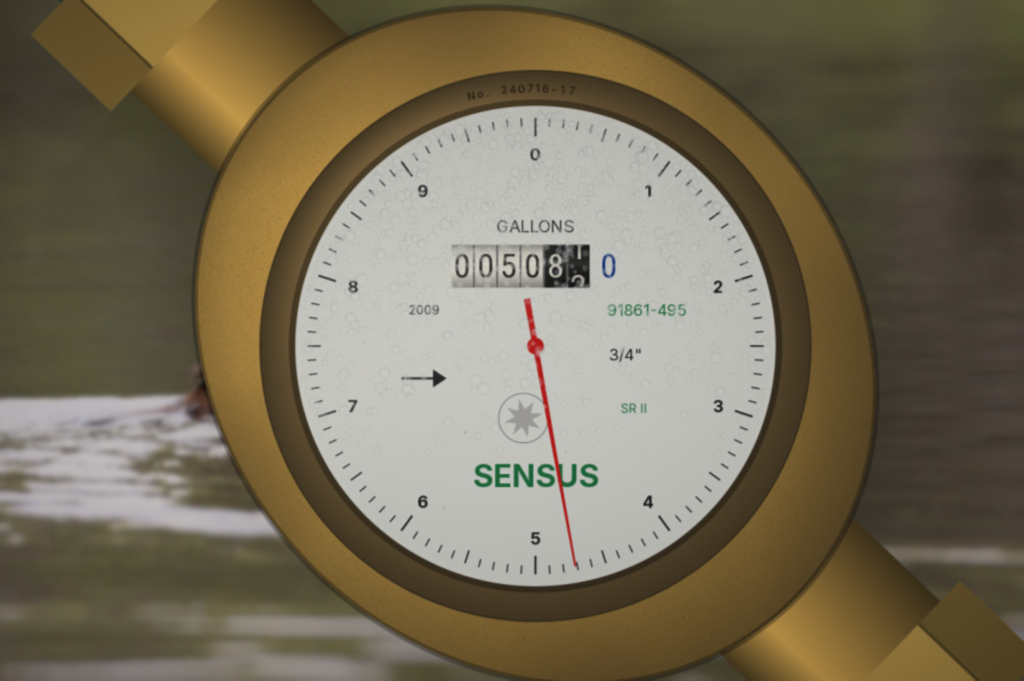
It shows 50814.7; gal
